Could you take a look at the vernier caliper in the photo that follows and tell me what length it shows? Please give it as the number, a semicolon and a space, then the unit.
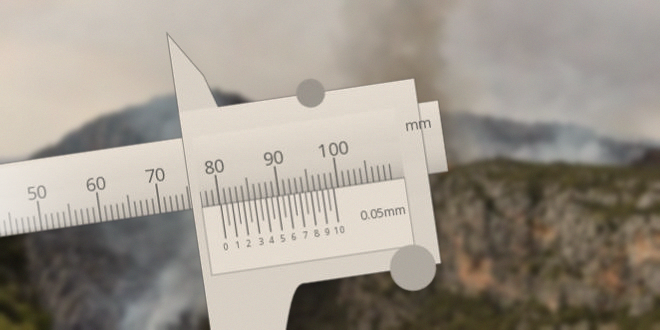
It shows 80.2; mm
